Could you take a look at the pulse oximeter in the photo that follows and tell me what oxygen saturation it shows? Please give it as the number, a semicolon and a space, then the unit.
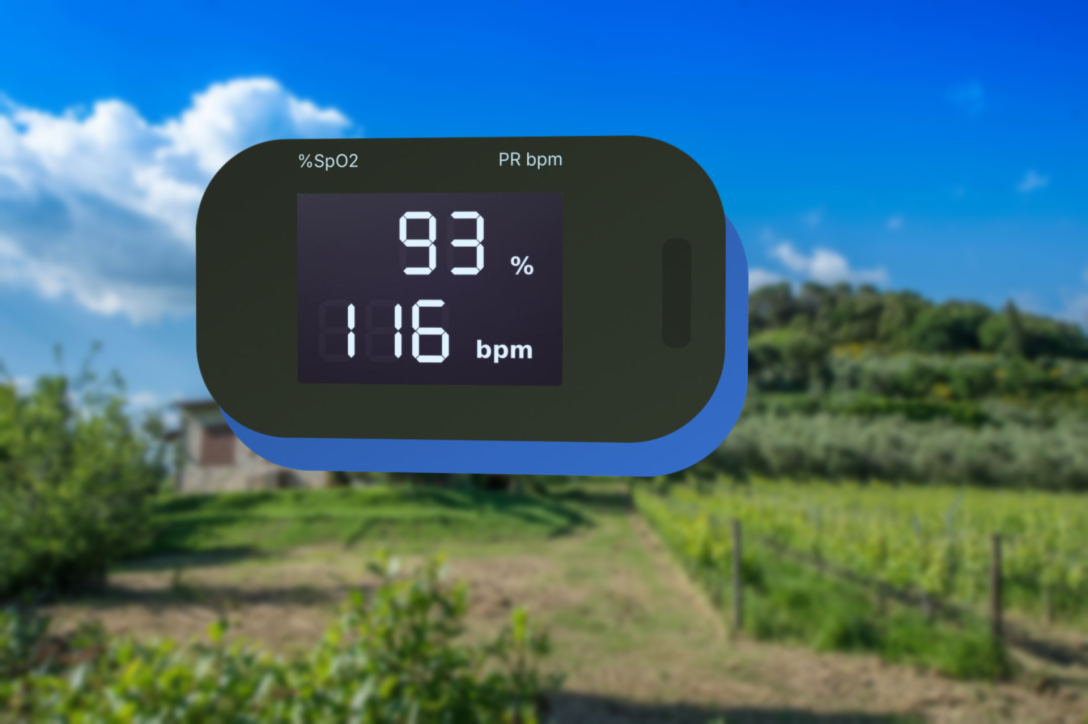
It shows 93; %
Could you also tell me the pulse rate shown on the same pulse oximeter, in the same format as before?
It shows 116; bpm
